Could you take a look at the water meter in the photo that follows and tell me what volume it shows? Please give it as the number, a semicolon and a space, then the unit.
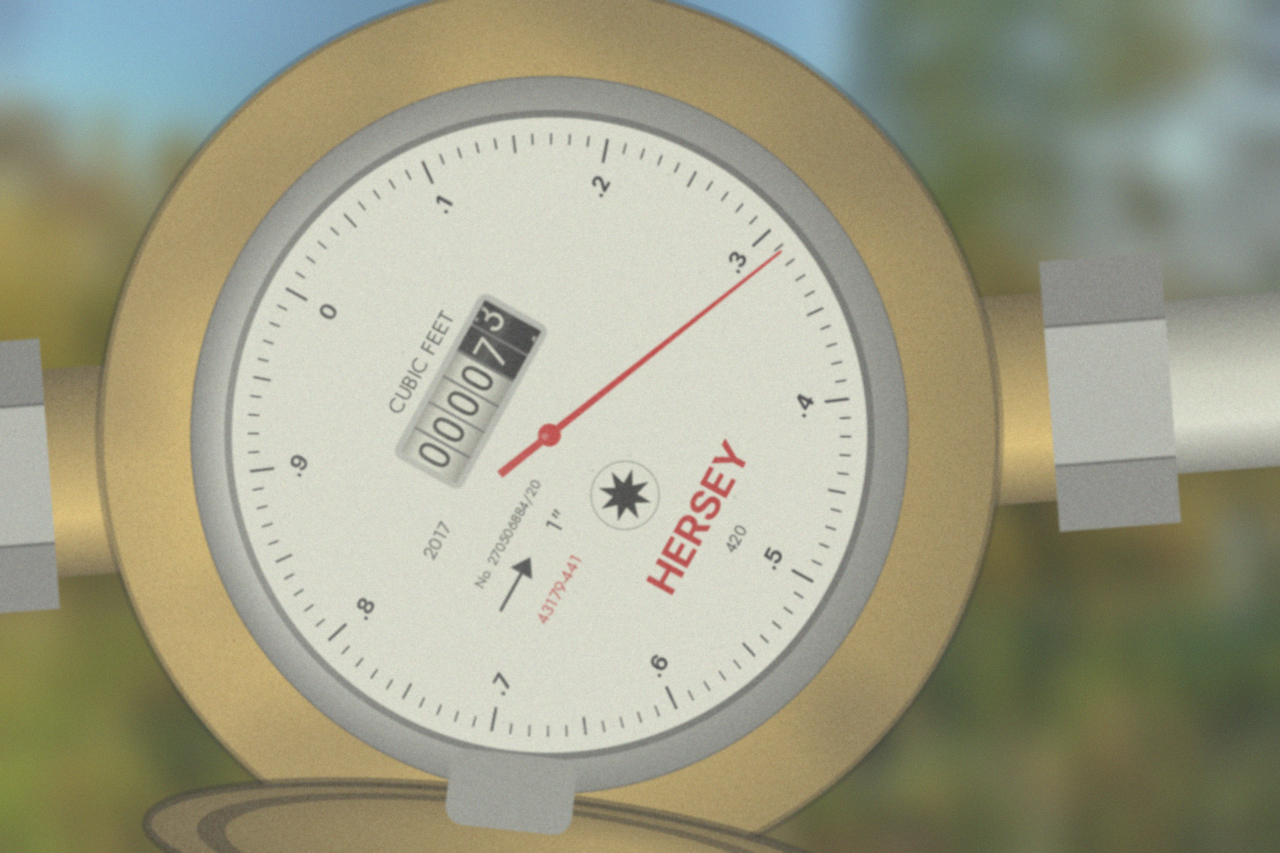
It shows 73.31; ft³
